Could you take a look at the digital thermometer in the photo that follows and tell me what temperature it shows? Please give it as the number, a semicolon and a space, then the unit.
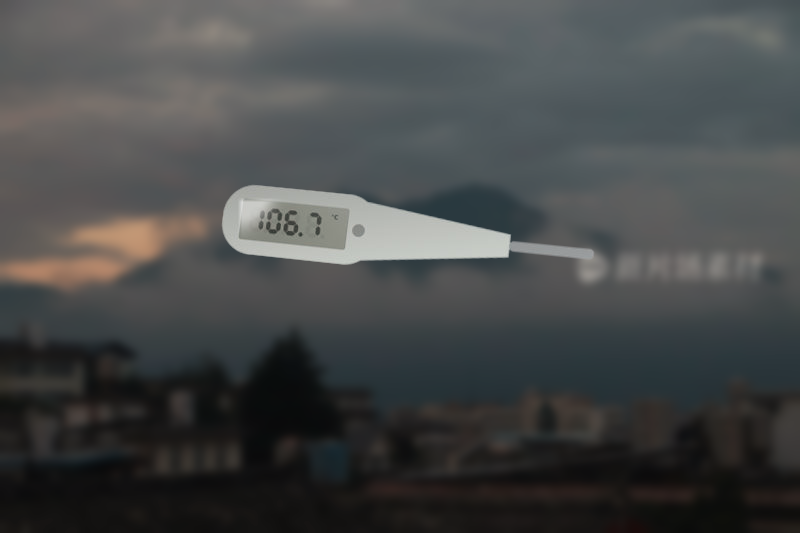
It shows 106.7; °C
